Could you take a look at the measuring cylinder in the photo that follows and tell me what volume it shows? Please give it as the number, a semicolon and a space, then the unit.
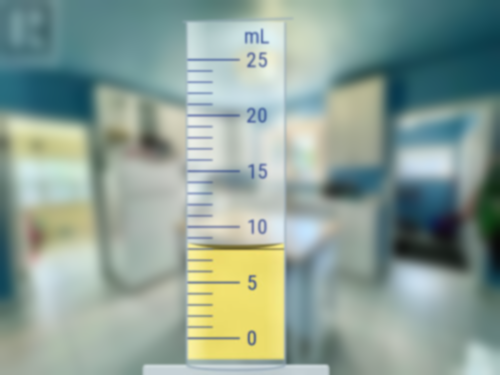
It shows 8; mL
